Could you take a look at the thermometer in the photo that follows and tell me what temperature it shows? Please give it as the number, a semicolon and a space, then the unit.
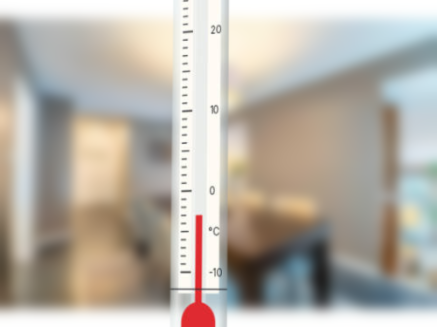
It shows -3; °C
